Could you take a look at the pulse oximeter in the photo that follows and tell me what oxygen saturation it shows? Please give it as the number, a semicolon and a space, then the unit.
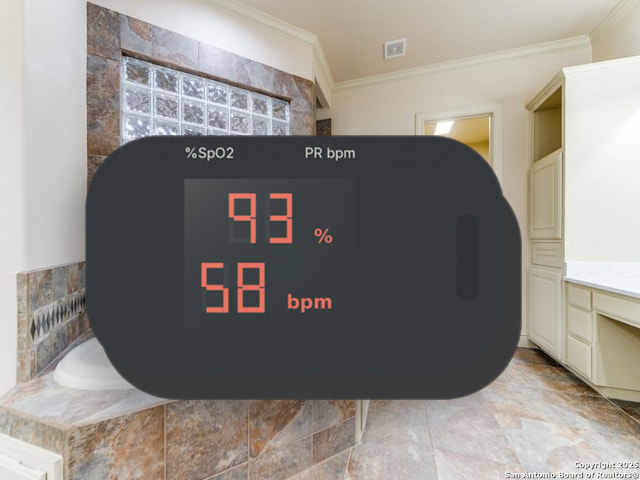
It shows 93; %
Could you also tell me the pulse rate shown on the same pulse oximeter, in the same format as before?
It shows 58; bpm
